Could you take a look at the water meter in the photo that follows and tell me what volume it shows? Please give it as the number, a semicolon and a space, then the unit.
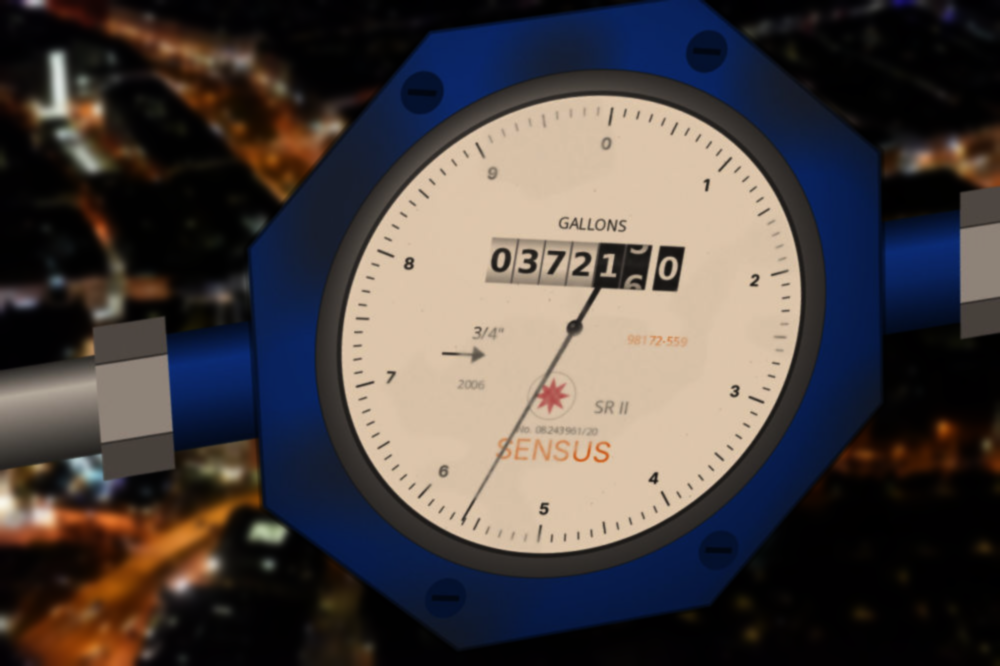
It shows 372155.6; gal
